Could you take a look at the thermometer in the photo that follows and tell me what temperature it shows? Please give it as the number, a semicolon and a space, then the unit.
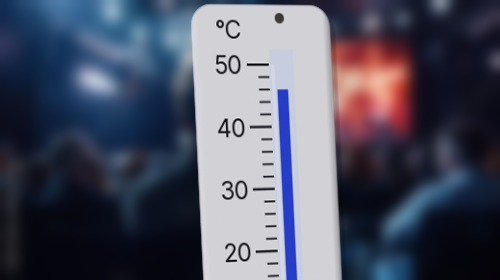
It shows 46; °C
